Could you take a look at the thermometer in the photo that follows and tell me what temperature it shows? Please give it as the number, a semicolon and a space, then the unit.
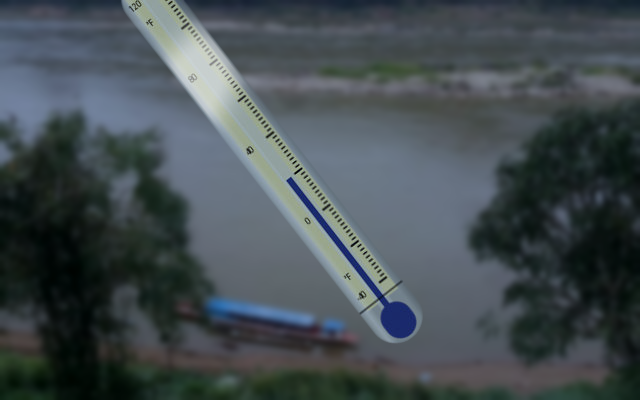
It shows 20; °F
